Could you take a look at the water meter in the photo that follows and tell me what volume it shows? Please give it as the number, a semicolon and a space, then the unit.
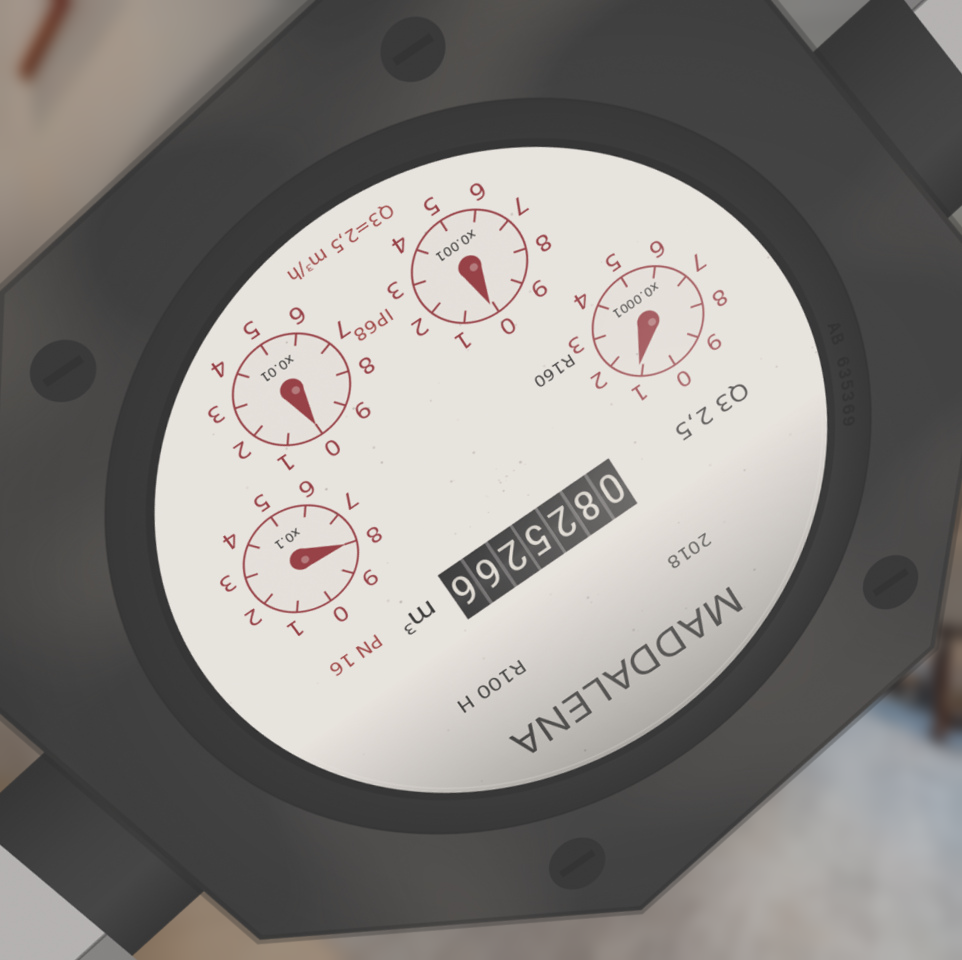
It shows 825266.8001; m³
